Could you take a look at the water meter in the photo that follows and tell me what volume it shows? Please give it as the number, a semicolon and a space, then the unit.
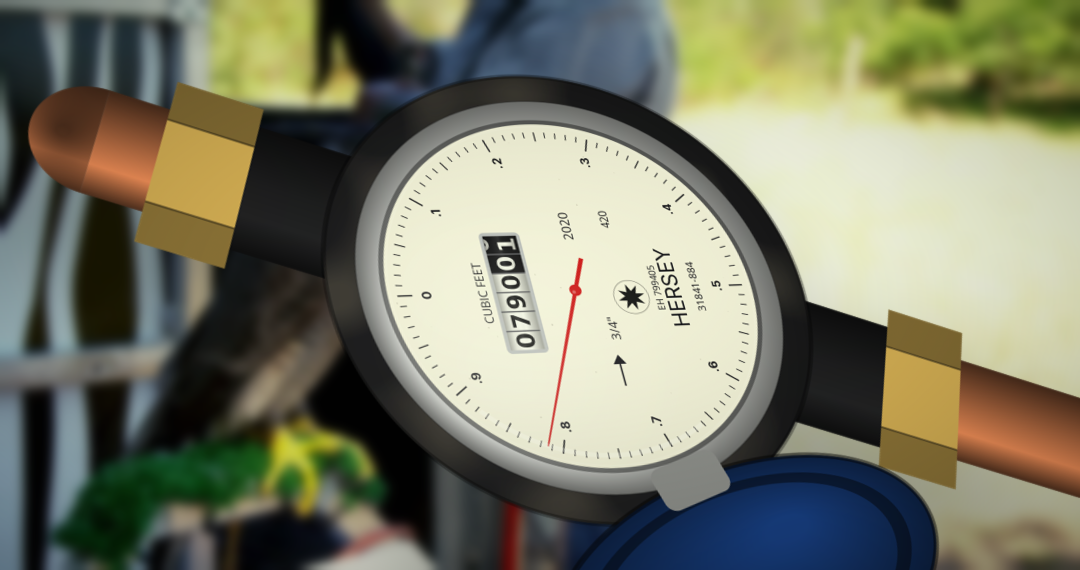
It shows 79000.81; ft³
